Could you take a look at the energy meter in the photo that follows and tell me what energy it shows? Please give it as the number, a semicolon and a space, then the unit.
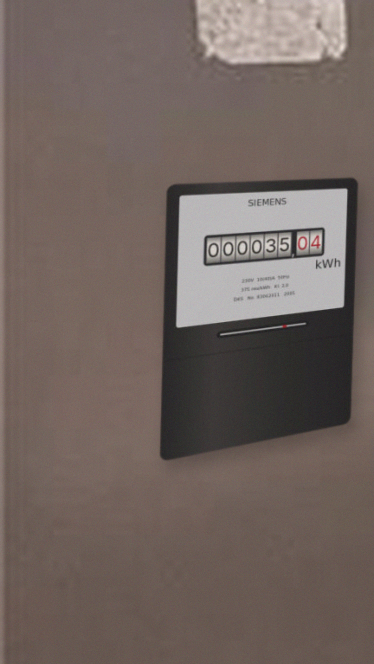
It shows 35.04; kWh
